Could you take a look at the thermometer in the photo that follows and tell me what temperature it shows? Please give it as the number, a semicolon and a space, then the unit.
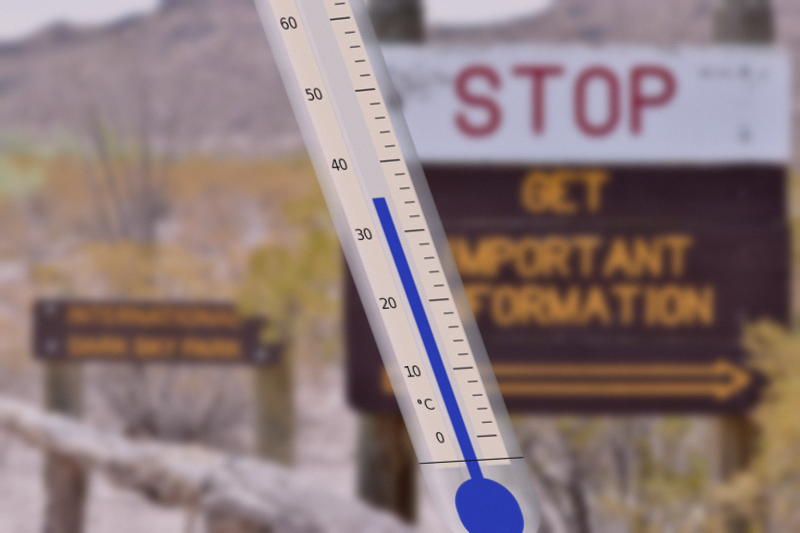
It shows 35; °C
